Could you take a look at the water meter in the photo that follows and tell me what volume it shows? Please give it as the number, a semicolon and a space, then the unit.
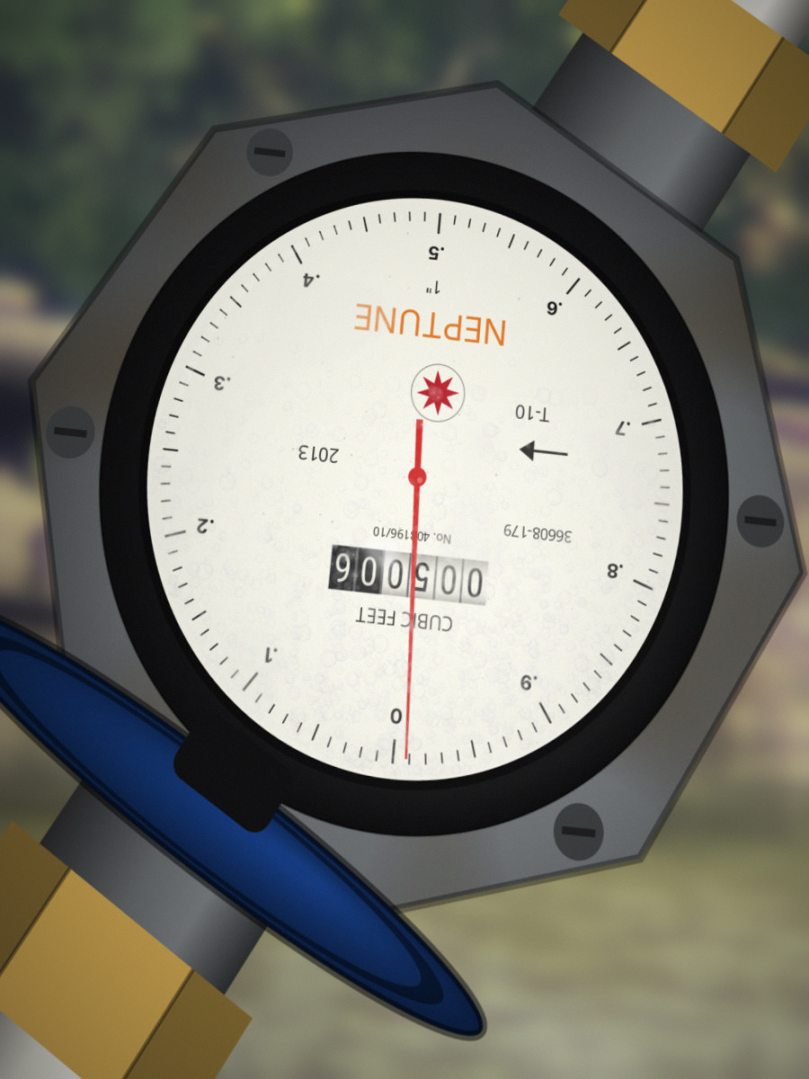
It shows 5005.99; ft³
